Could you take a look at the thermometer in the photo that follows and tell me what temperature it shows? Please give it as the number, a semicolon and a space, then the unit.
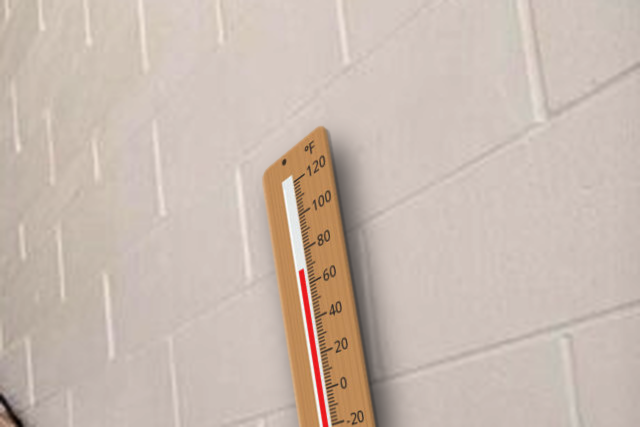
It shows 70; °F
